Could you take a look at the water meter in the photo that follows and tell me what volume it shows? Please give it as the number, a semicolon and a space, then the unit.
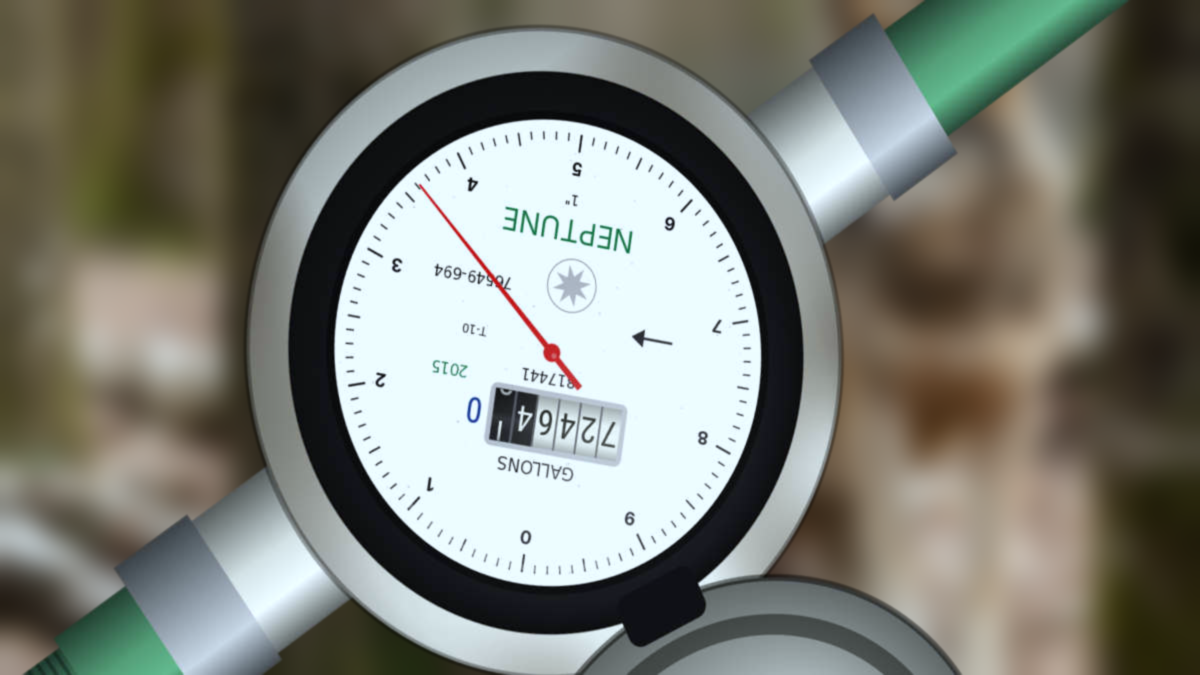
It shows 7246413.6; gal
